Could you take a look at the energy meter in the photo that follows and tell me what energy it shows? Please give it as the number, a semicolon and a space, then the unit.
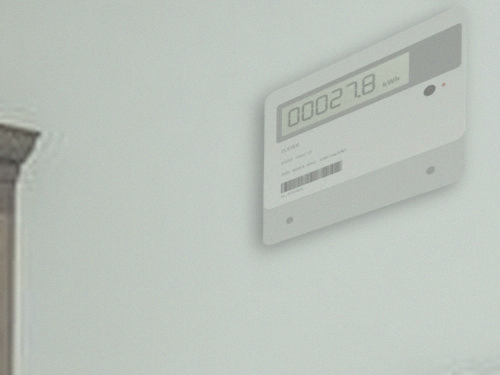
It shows 27.8; kWh
